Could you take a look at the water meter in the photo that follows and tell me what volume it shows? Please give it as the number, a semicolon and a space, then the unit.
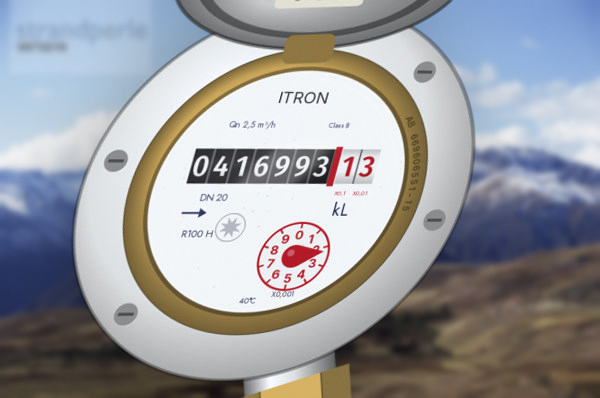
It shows 416993.132; kL
